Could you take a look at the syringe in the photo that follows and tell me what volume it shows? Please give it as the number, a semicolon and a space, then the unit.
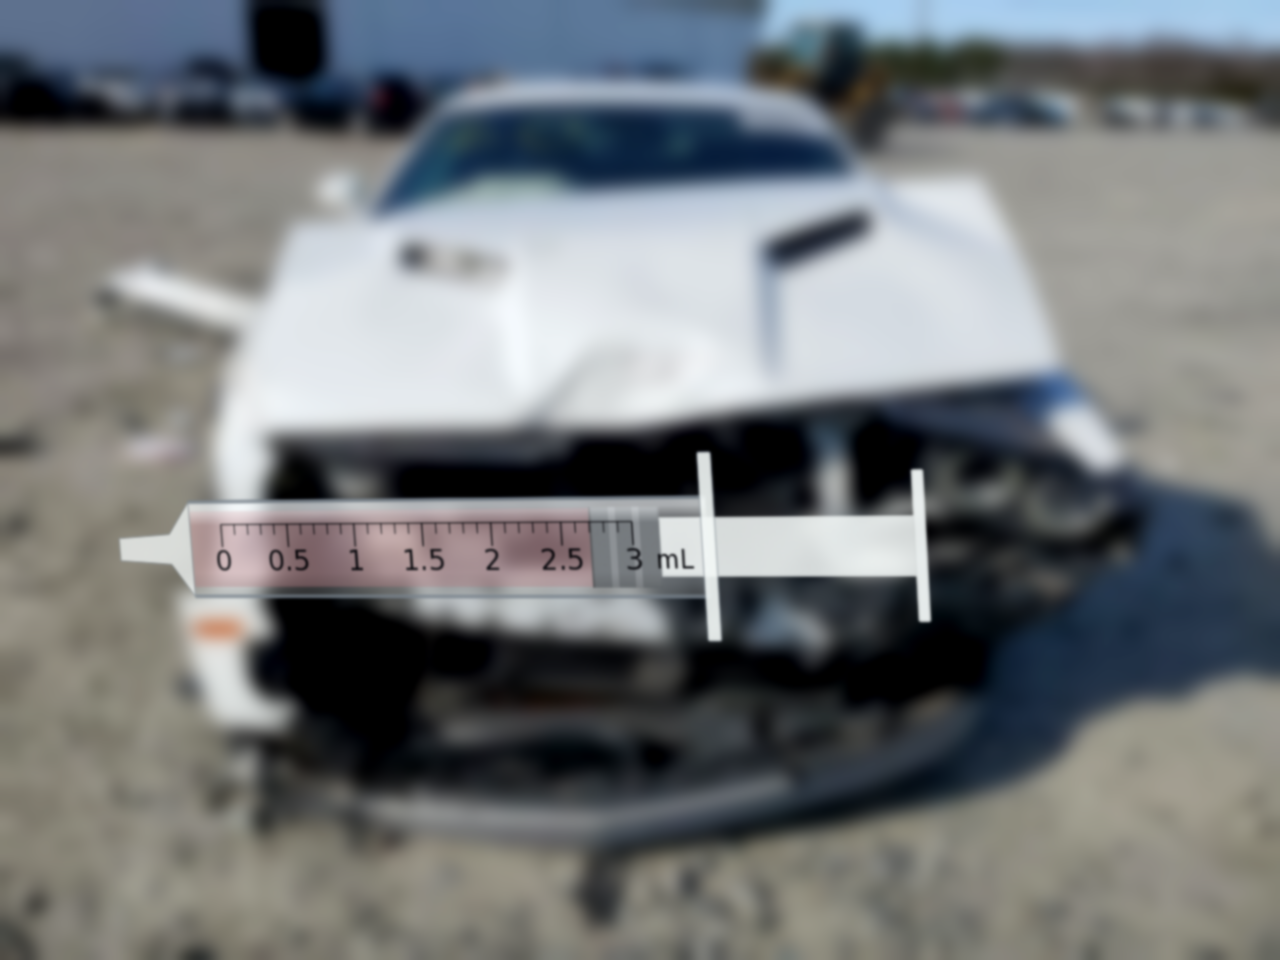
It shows 2.7; mL
